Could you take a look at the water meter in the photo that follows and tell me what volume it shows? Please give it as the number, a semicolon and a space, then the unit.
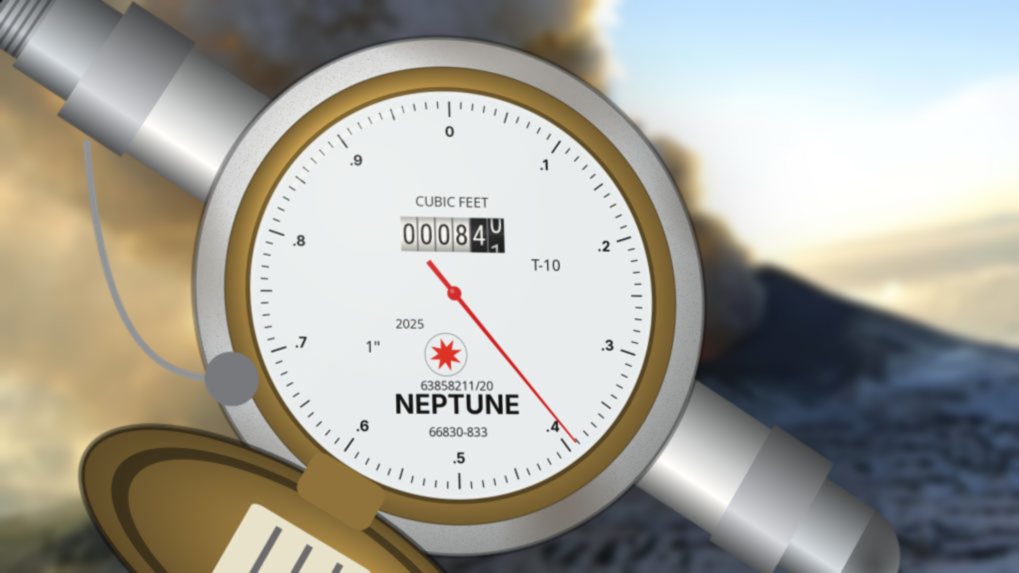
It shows 840.39; ft³
